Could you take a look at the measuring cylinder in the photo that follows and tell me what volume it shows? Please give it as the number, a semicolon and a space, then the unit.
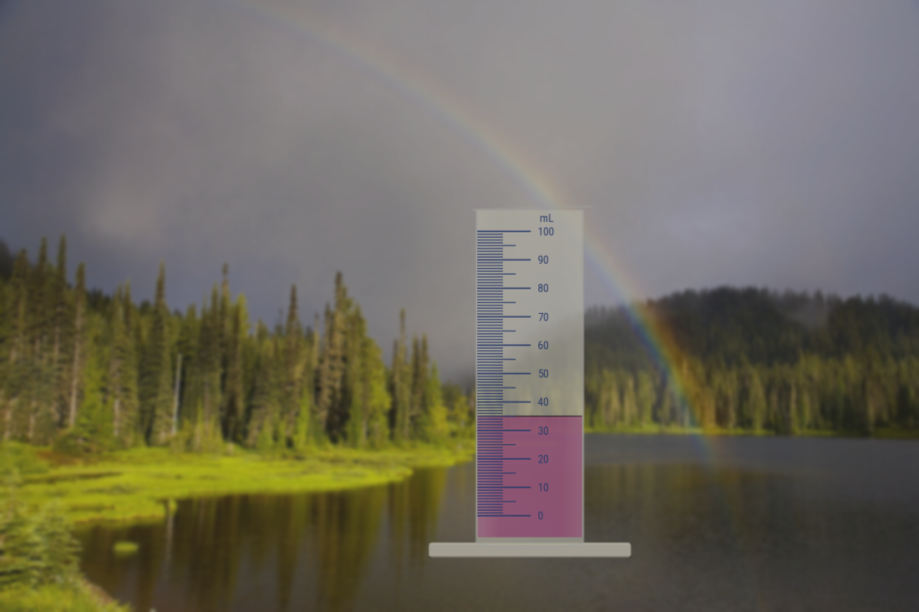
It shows 35; mL
